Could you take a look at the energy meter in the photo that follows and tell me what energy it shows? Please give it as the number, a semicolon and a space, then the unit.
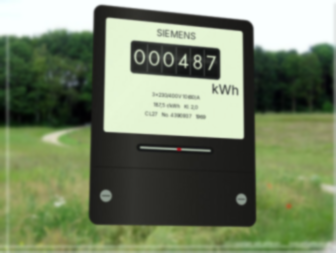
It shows 487; kWh
